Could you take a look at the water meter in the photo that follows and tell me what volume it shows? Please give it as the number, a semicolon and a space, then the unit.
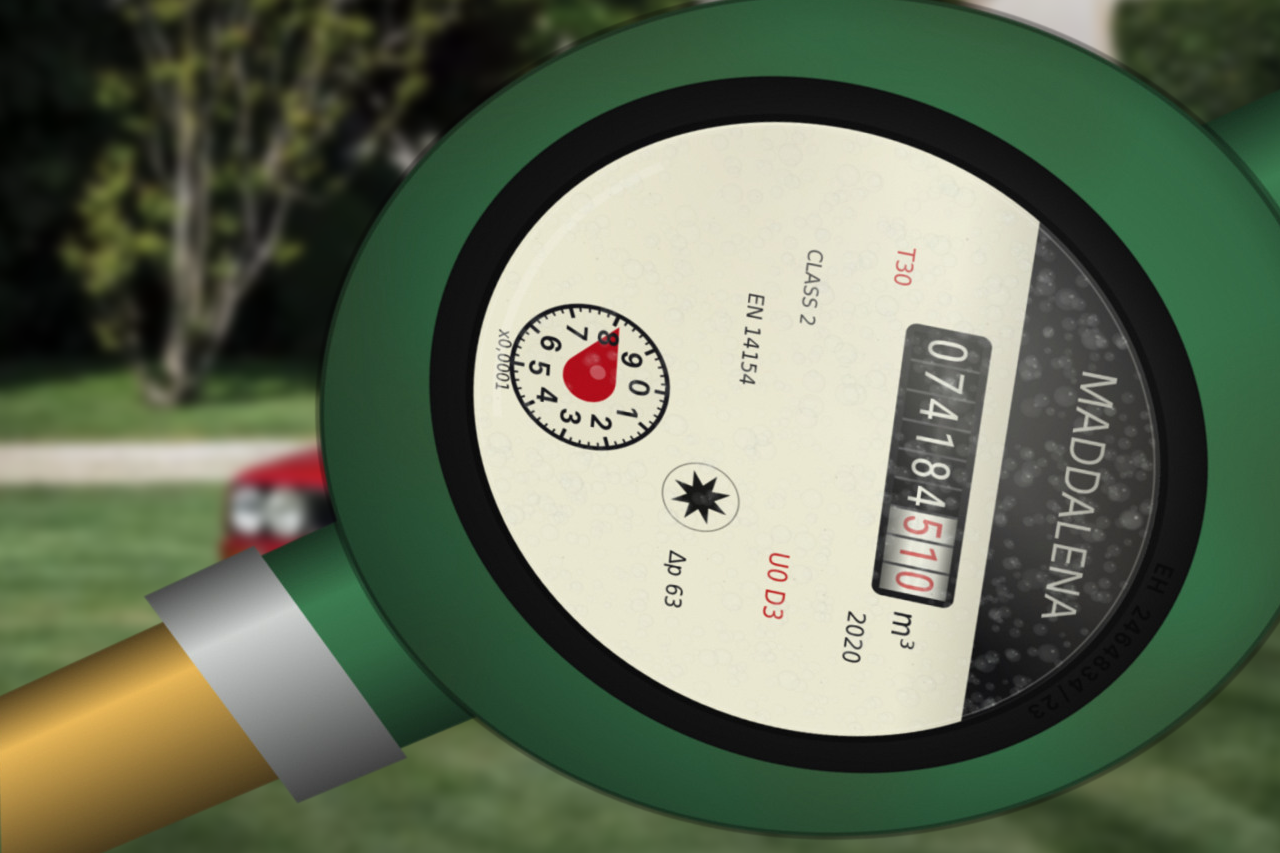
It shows 74184.5108; m³
